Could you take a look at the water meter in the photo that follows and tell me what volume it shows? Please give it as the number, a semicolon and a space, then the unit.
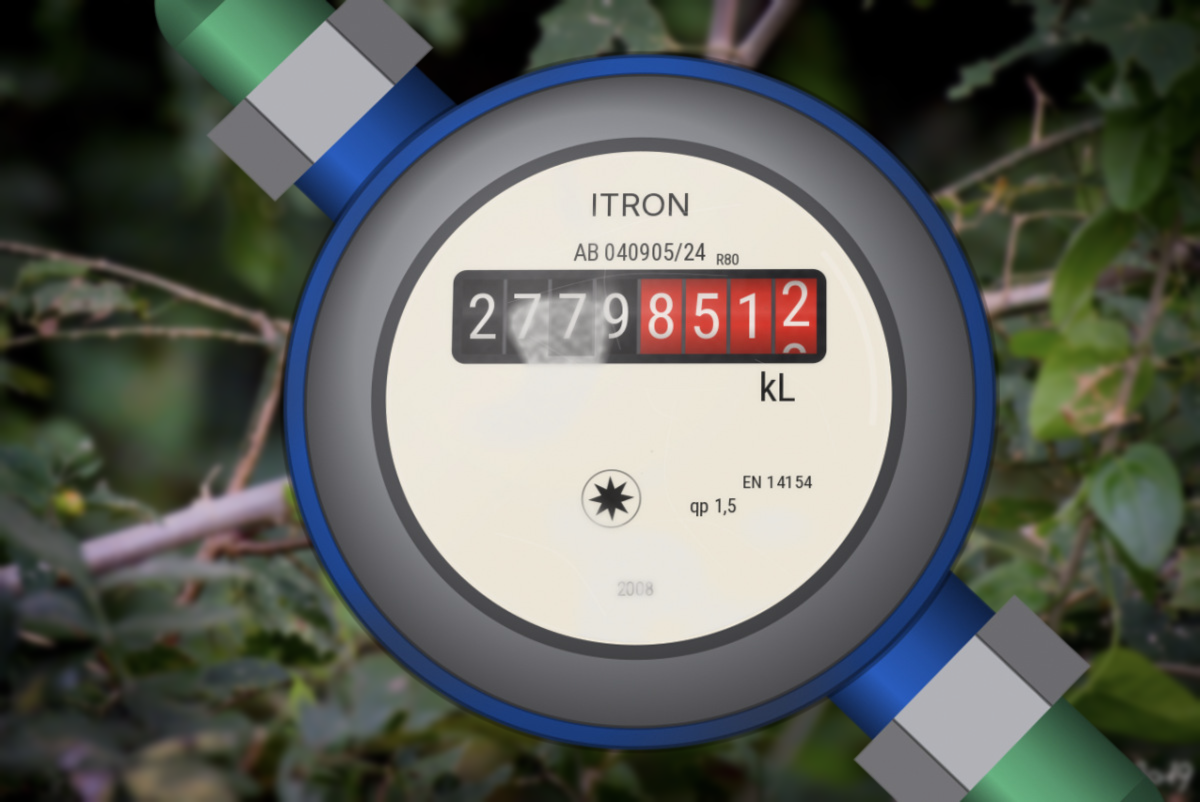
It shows 2779.8512; kL
